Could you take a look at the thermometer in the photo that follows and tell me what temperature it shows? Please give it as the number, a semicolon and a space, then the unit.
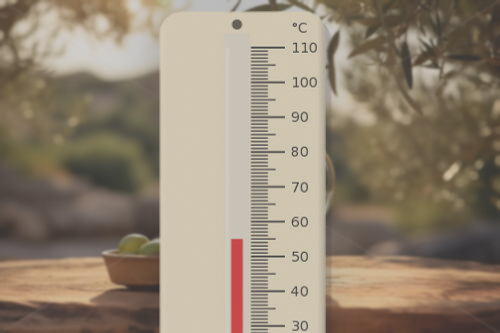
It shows 55; °C
